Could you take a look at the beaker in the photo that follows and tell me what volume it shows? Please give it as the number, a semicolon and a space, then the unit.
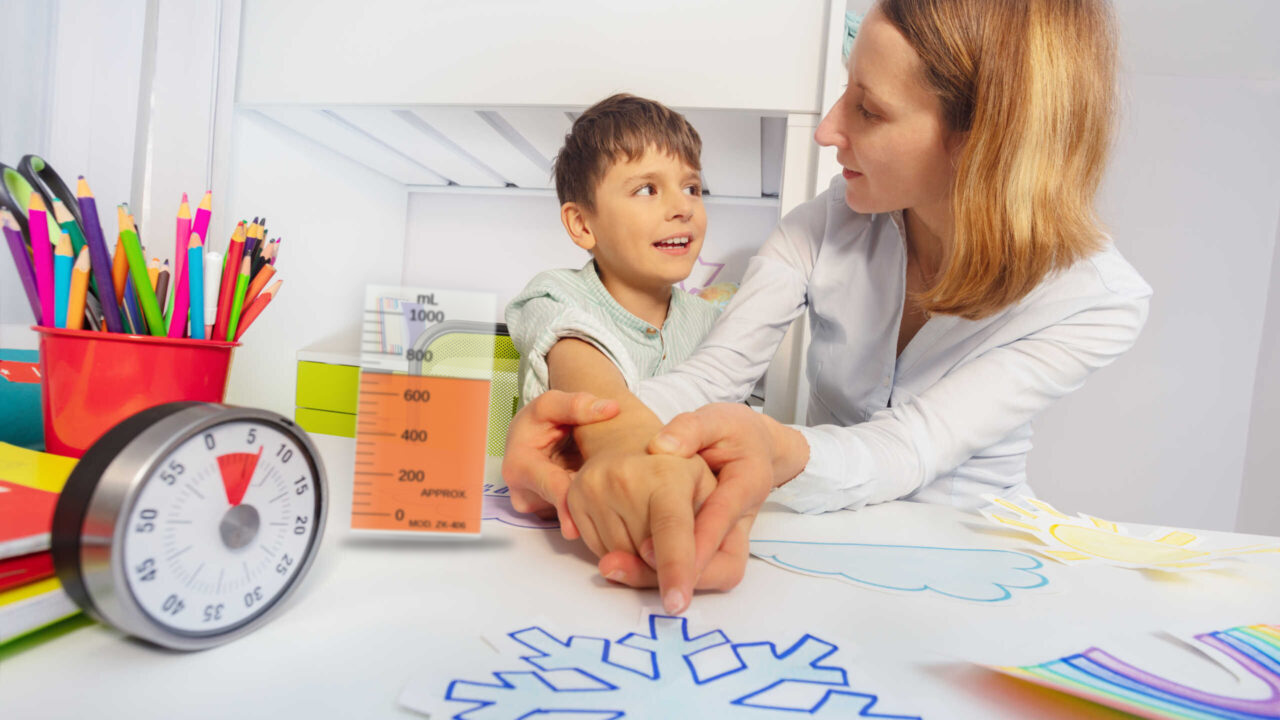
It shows 700; mL
